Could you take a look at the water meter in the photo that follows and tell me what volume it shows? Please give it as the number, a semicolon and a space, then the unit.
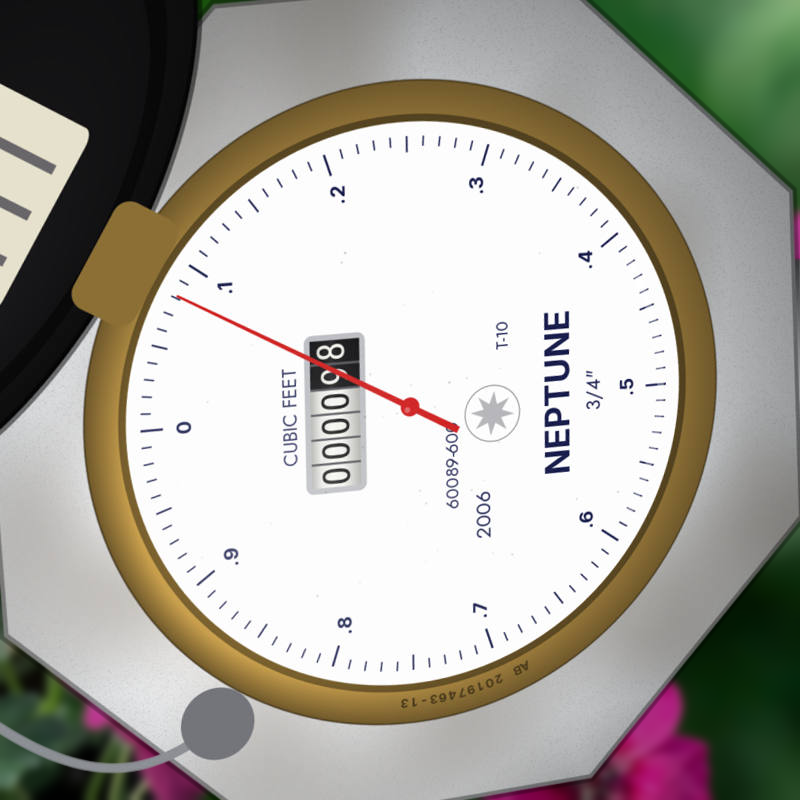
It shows 98.08; ft³
